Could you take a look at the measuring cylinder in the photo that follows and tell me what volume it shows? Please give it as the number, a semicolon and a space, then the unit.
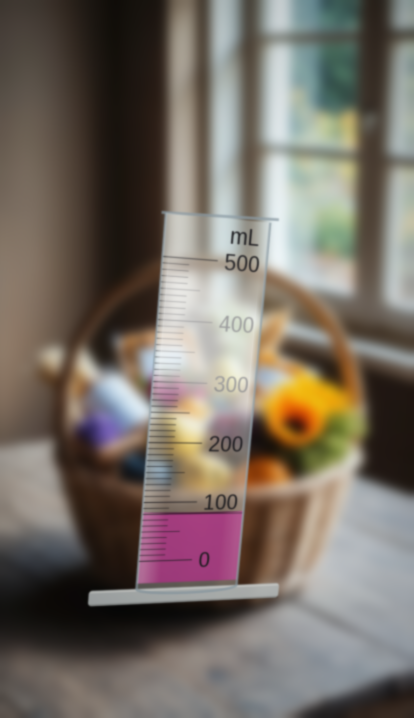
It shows 80; mL
